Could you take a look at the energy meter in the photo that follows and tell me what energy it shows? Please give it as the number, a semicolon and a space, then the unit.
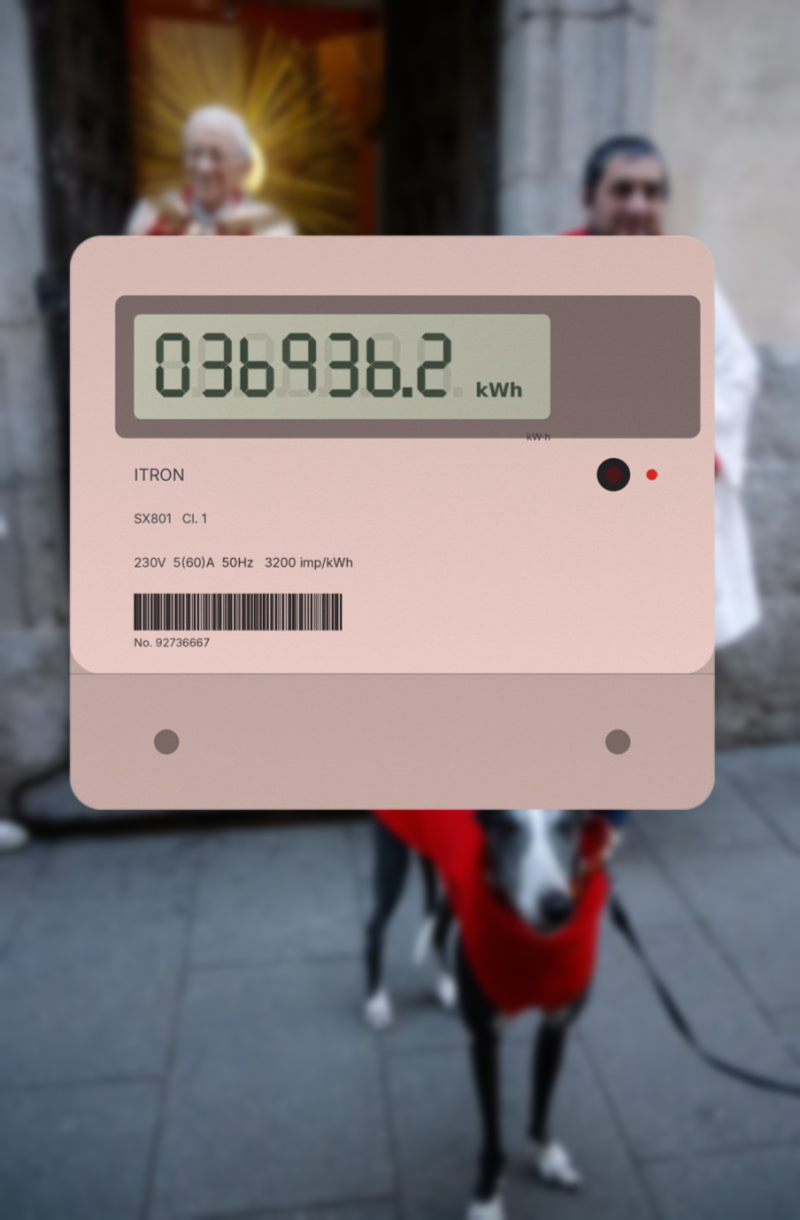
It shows 36936.2; kWh
